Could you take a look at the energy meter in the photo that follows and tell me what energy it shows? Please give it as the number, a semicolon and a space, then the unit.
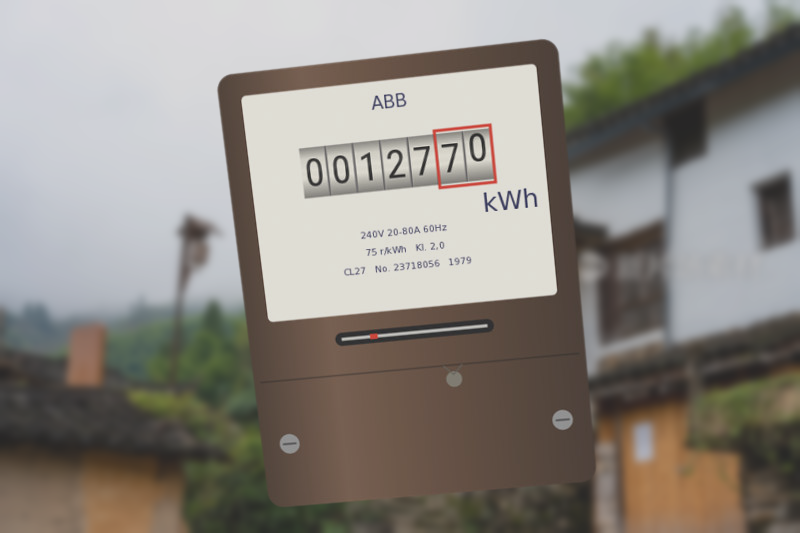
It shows 127.70; kWh
